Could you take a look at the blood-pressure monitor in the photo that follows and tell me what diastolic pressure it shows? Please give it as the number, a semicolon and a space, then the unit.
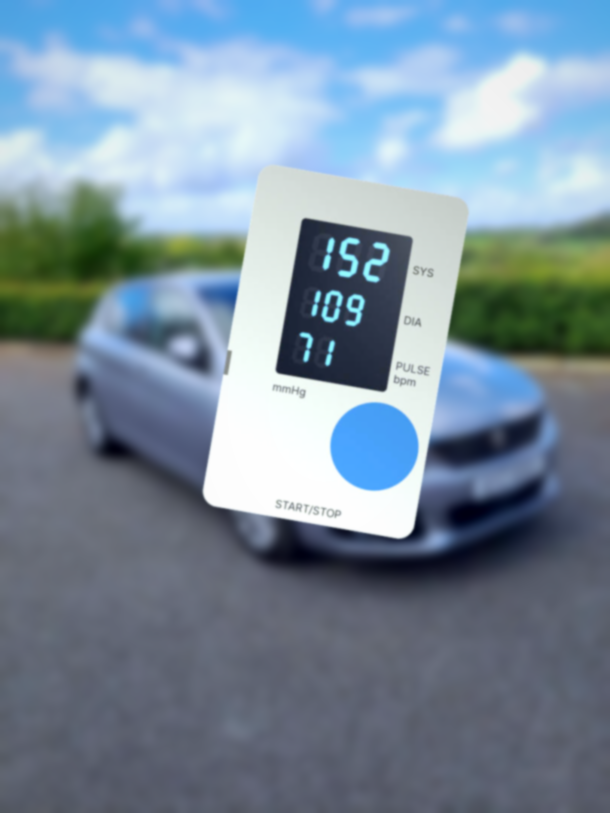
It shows 109; mmHg
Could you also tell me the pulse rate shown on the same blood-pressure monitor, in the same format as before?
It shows 71; bpm
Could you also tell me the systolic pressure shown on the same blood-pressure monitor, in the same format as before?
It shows 152; mmHg
